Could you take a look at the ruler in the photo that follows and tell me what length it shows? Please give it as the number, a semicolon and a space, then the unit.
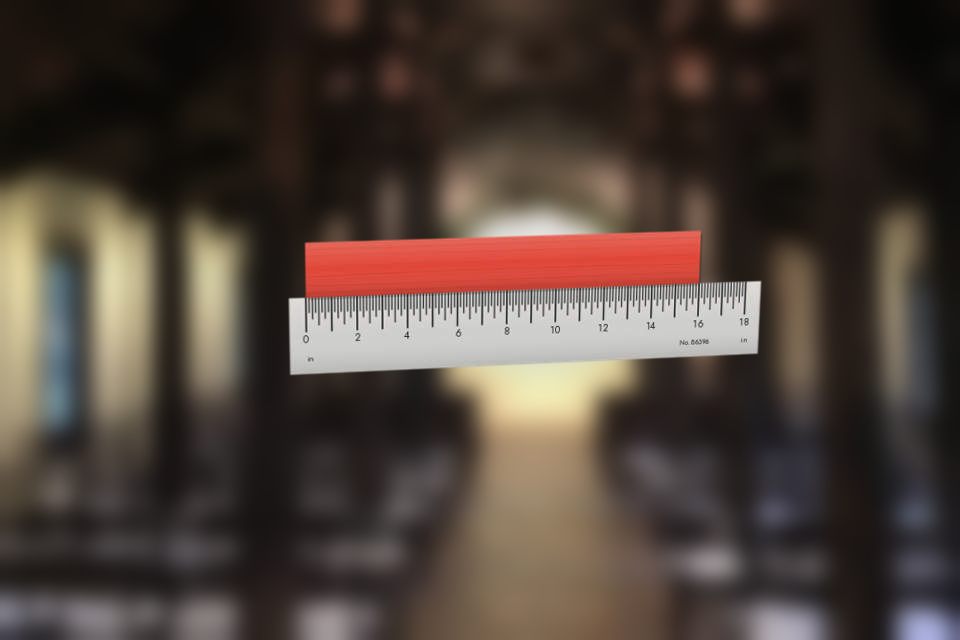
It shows 16; in
